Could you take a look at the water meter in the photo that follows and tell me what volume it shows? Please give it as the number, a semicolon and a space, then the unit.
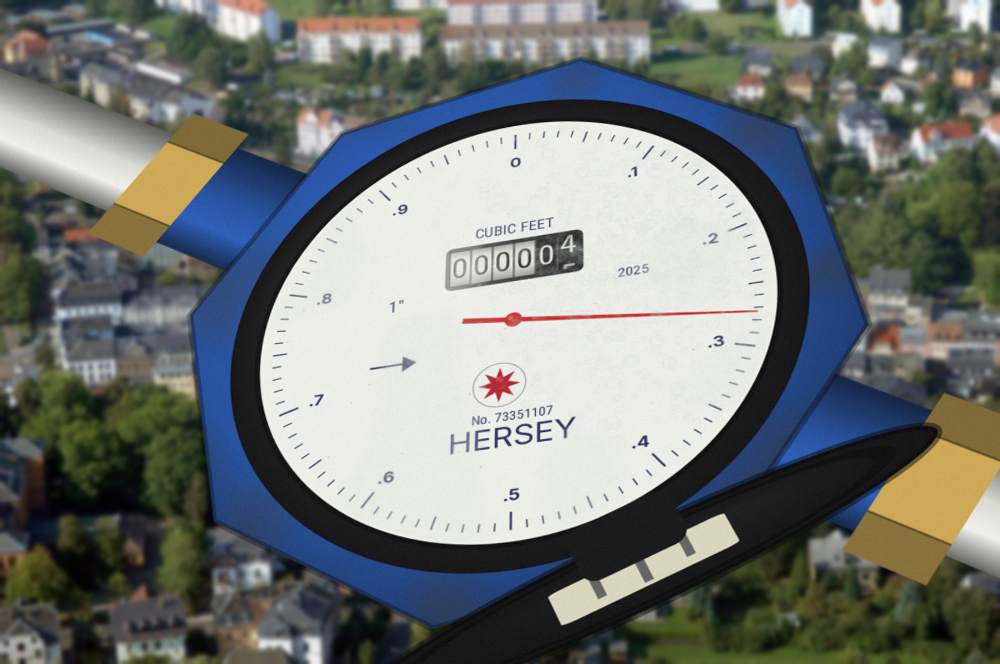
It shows 4.27; ft³
